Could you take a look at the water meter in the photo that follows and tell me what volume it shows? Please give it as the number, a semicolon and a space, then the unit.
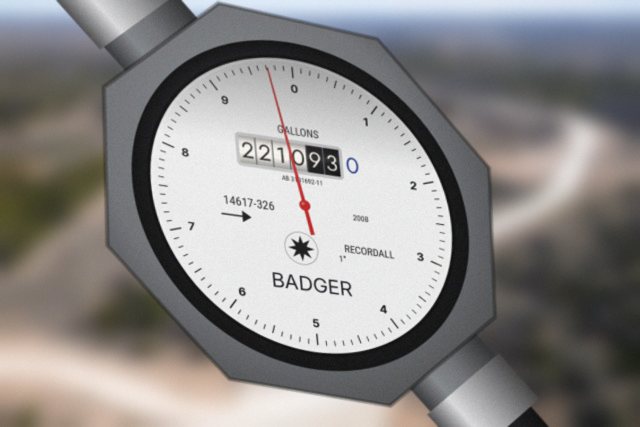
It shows 2210929.7; gal
